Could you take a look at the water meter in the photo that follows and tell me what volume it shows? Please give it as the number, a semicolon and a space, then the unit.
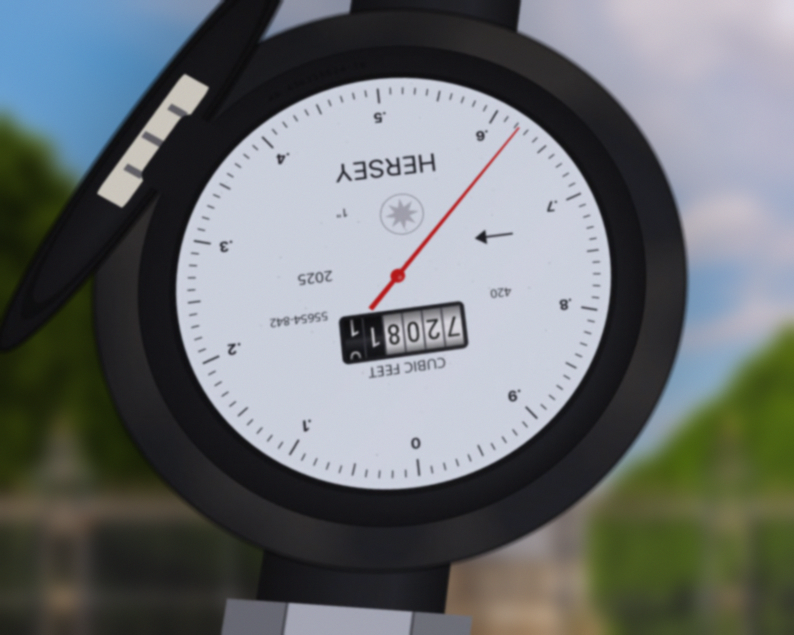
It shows 720810.62; ft³
